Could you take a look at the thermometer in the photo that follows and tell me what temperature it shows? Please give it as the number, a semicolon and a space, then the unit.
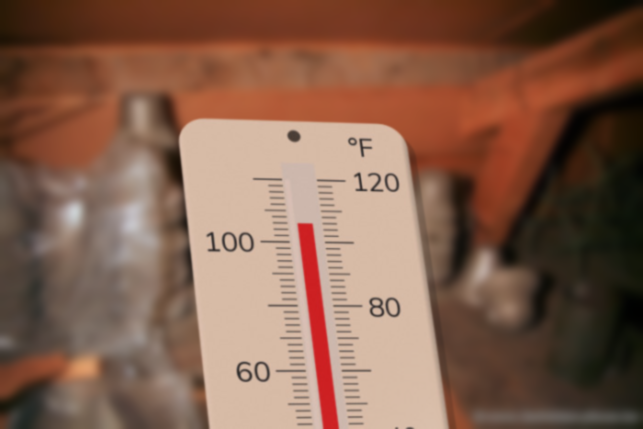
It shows 106; °F
